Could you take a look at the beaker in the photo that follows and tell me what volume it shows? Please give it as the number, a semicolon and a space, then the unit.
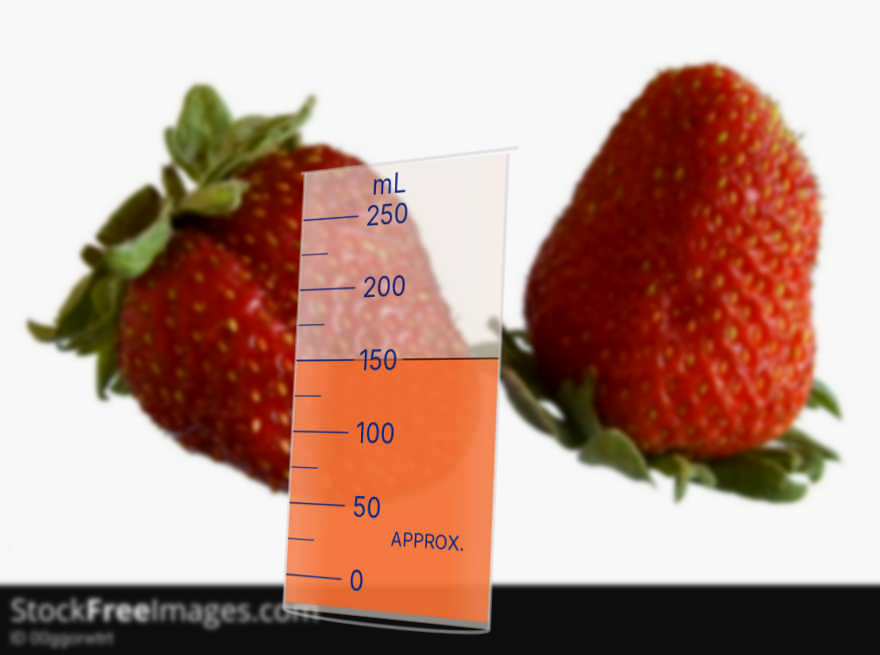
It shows 150; mL
